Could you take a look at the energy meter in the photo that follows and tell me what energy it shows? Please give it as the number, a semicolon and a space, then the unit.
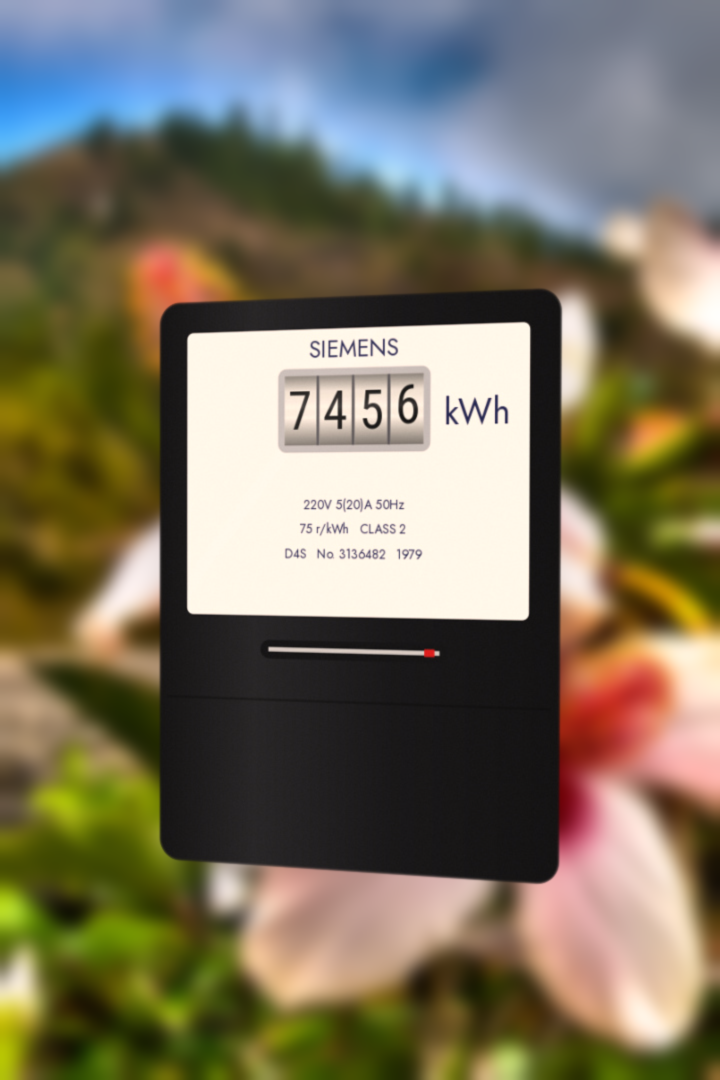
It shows 7456; kWh
